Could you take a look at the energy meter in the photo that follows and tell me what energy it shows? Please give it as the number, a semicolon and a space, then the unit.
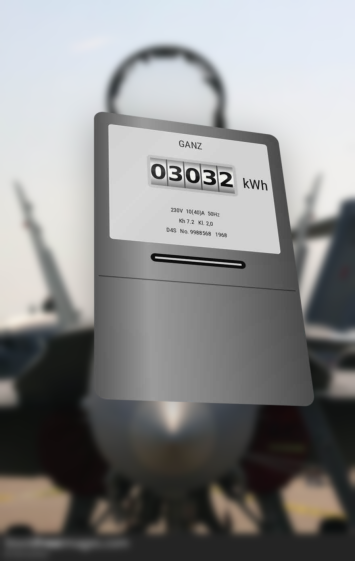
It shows 3032; kWh
